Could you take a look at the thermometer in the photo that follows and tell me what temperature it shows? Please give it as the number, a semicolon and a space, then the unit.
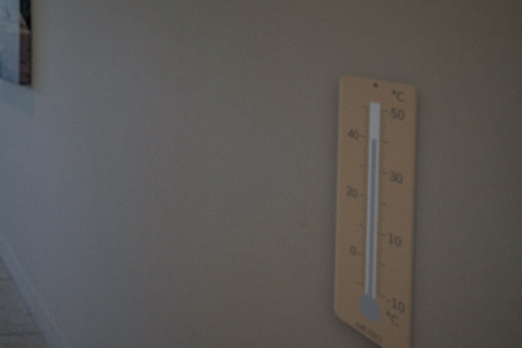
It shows 40; °C
